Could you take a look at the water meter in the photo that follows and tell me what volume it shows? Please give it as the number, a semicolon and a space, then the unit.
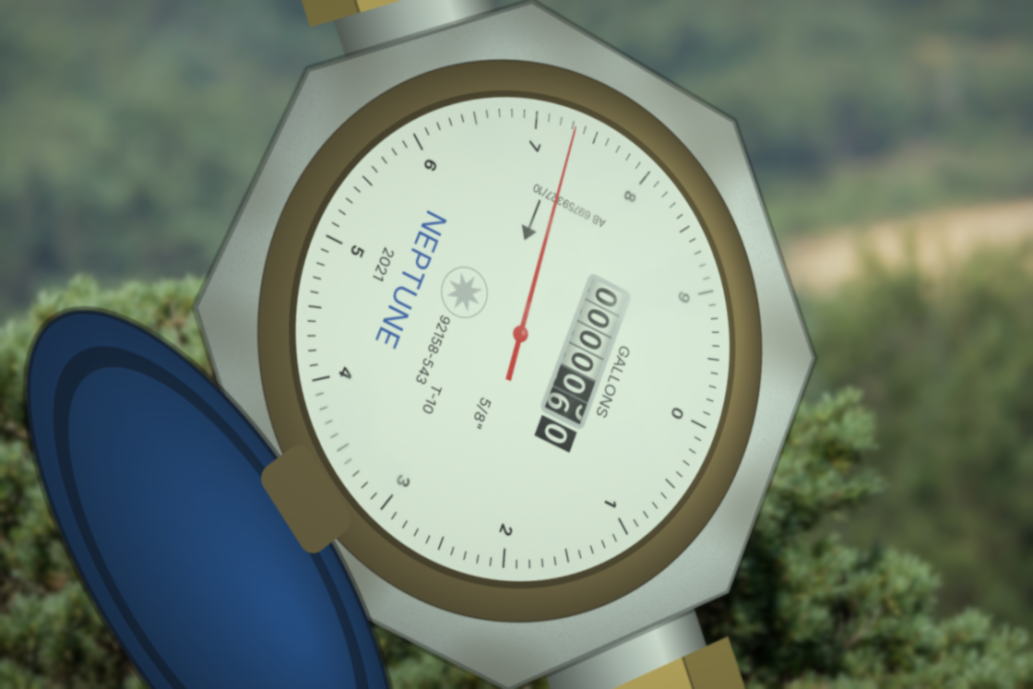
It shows 57.3; gal
